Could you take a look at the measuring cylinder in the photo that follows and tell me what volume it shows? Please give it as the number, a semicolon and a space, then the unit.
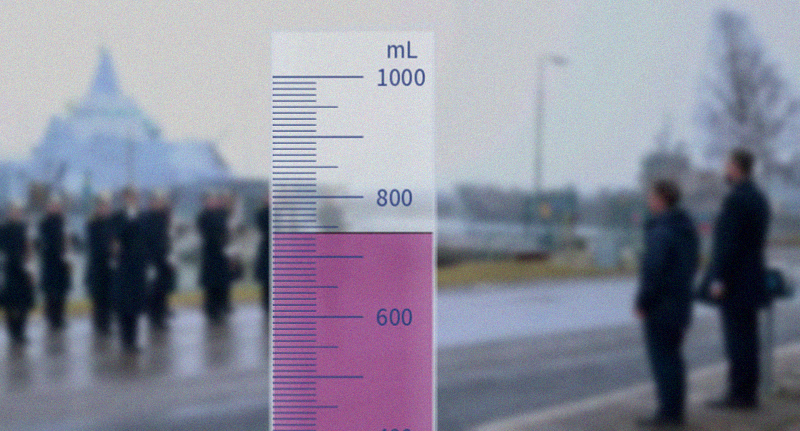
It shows 740; mL
